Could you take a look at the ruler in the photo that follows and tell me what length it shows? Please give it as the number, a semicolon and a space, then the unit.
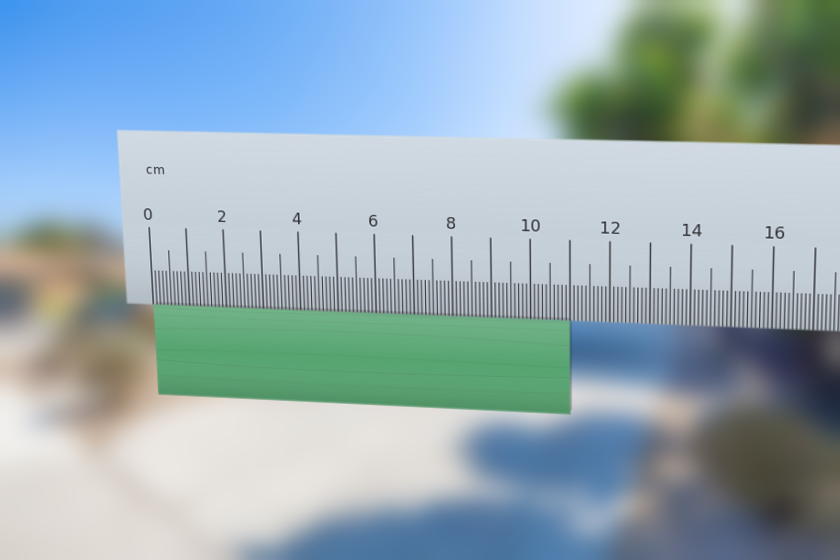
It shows 11; cm
